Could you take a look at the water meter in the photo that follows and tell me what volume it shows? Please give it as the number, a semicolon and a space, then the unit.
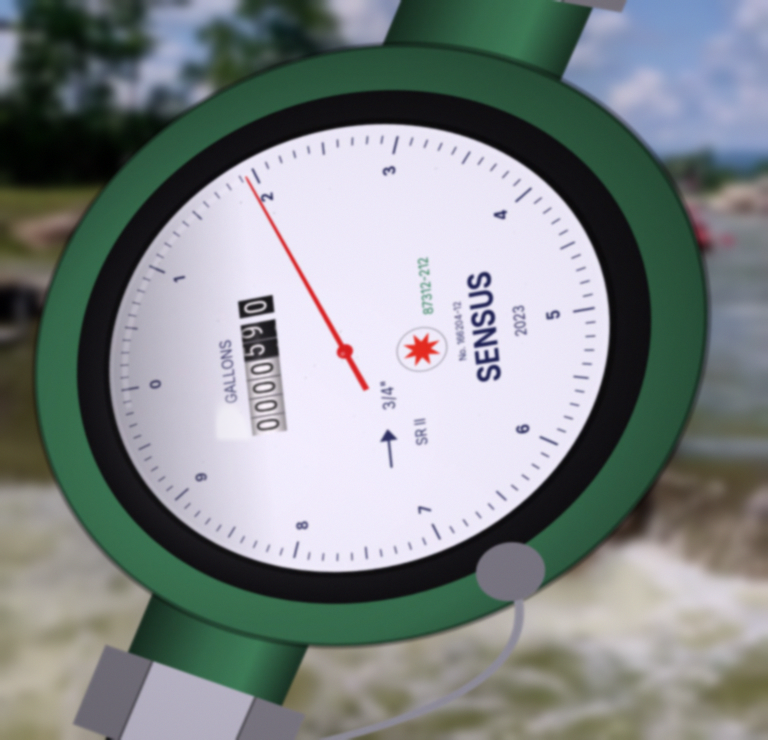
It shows 591.9; gal
